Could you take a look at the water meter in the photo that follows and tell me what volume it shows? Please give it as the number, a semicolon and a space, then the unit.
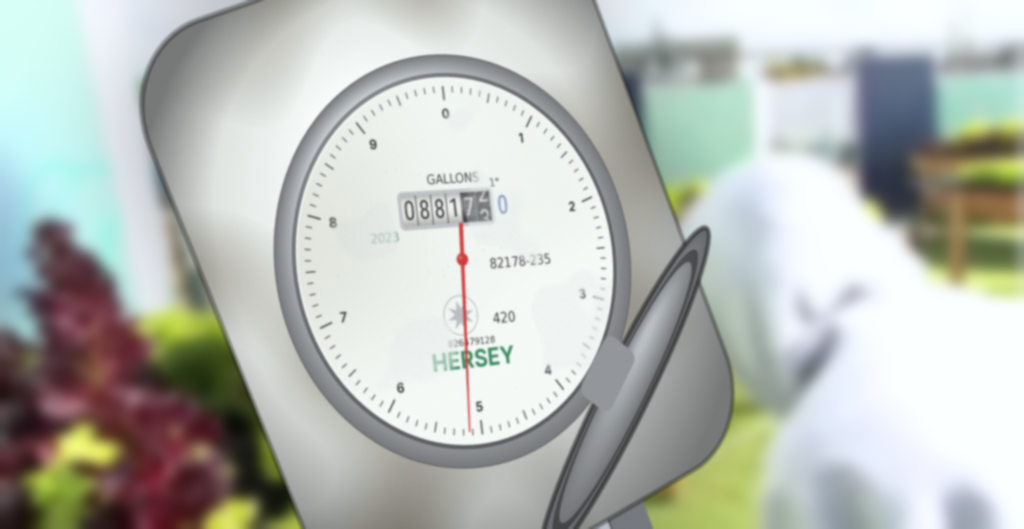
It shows 881725.1; gal
